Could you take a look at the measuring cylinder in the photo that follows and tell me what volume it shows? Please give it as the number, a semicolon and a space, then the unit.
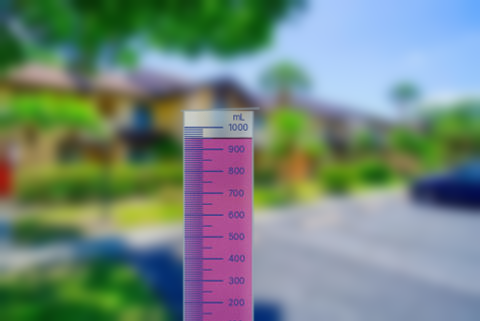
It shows 950; mL
